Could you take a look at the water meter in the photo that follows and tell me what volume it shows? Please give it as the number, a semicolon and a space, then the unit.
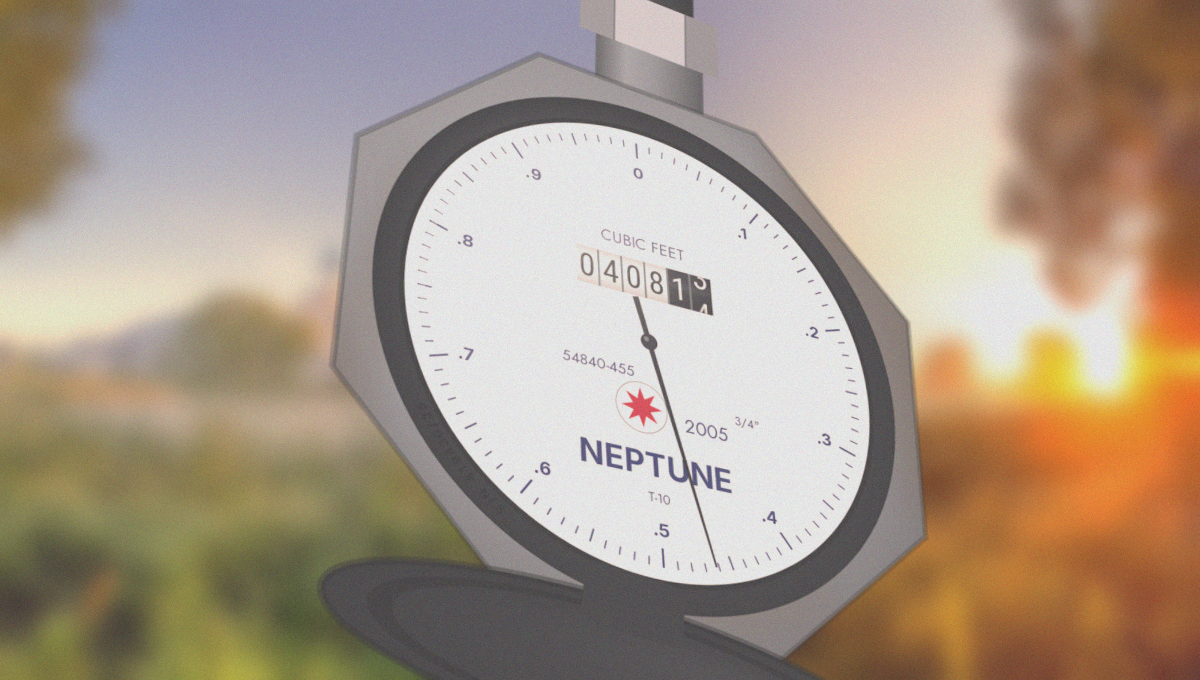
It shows 40813.46; ft³
